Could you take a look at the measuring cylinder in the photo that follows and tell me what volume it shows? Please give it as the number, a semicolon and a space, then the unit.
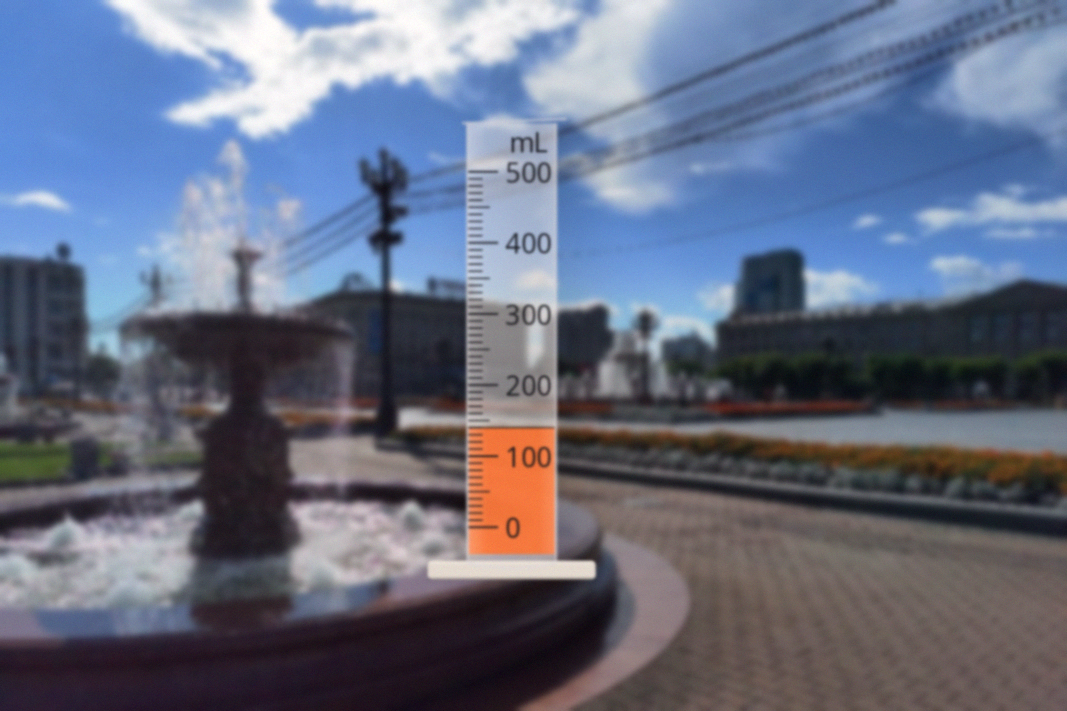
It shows 140; mL
